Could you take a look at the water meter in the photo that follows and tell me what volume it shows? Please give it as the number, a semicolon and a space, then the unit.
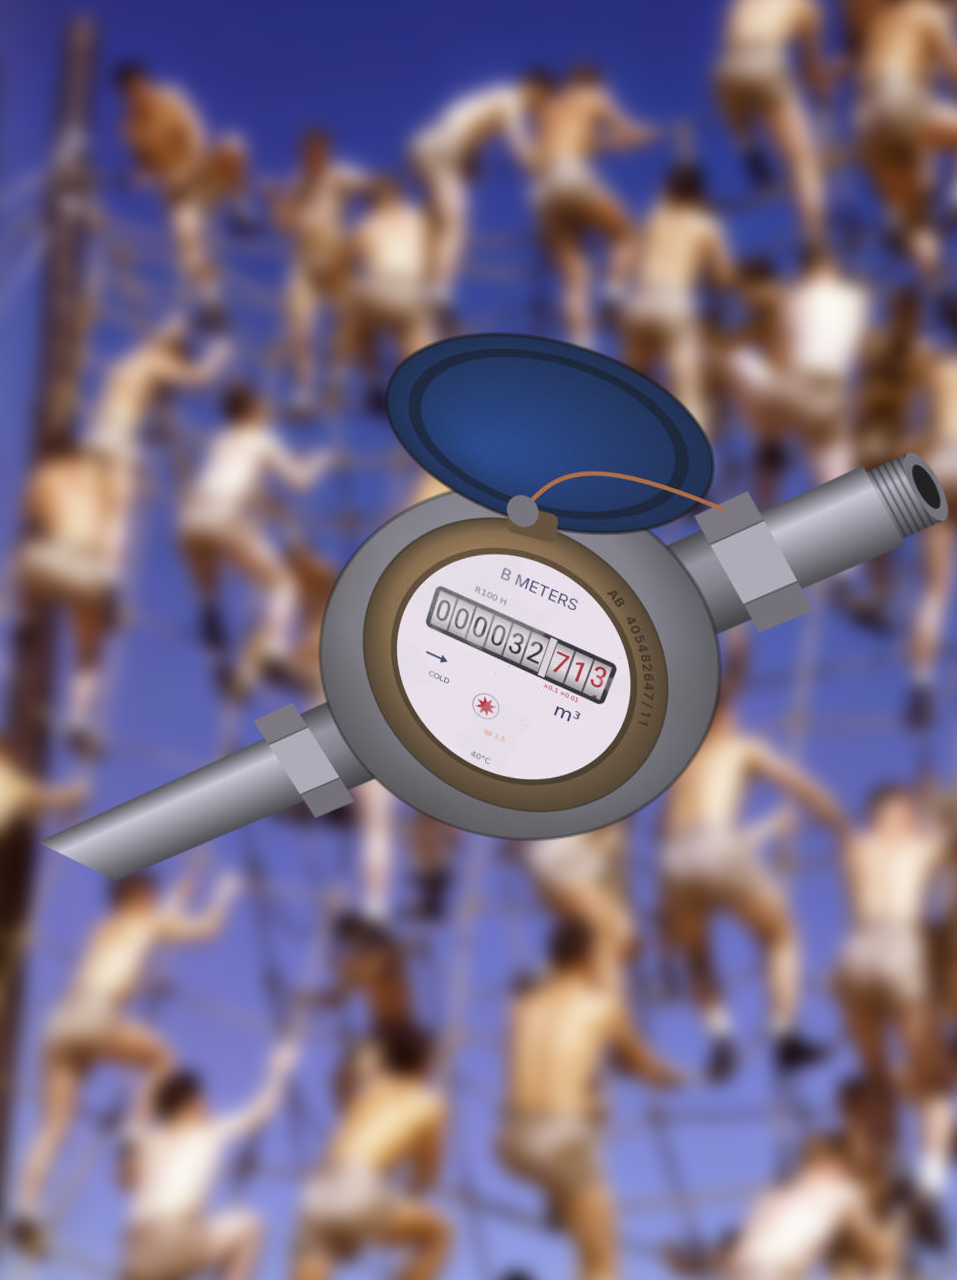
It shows 32.713; m³
